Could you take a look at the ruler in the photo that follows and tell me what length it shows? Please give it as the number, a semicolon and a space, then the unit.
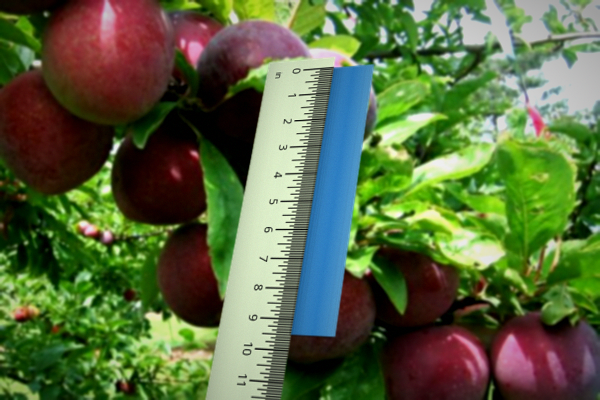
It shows 9.5; in
